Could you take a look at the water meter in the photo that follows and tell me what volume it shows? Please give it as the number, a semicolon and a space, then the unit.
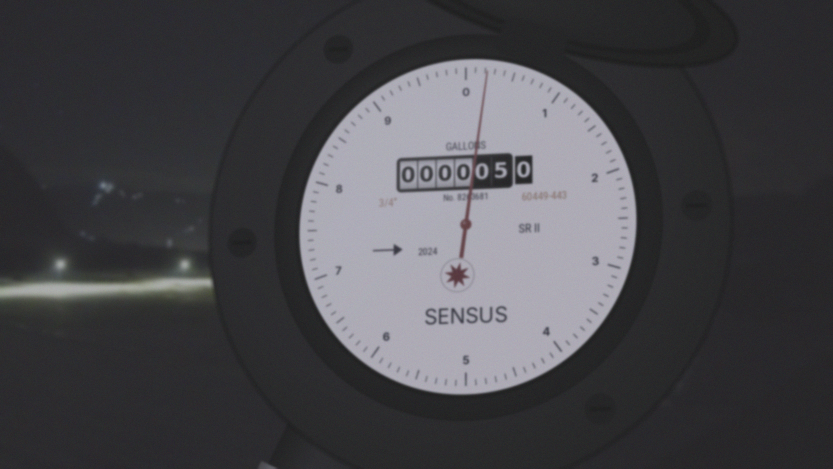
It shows 50.2; gal
